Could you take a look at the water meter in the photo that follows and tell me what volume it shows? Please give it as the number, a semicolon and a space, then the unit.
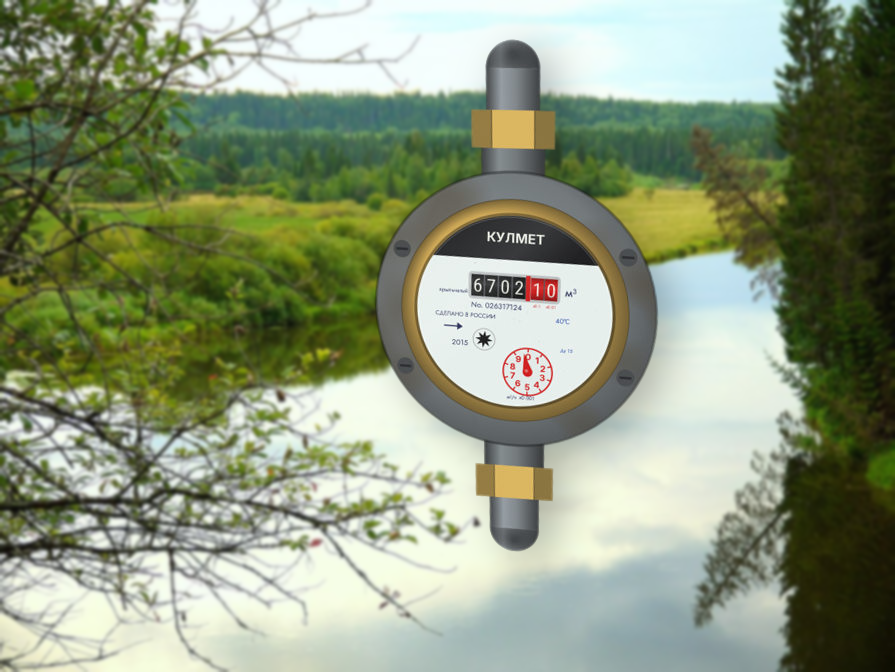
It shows 6702.099; m³
